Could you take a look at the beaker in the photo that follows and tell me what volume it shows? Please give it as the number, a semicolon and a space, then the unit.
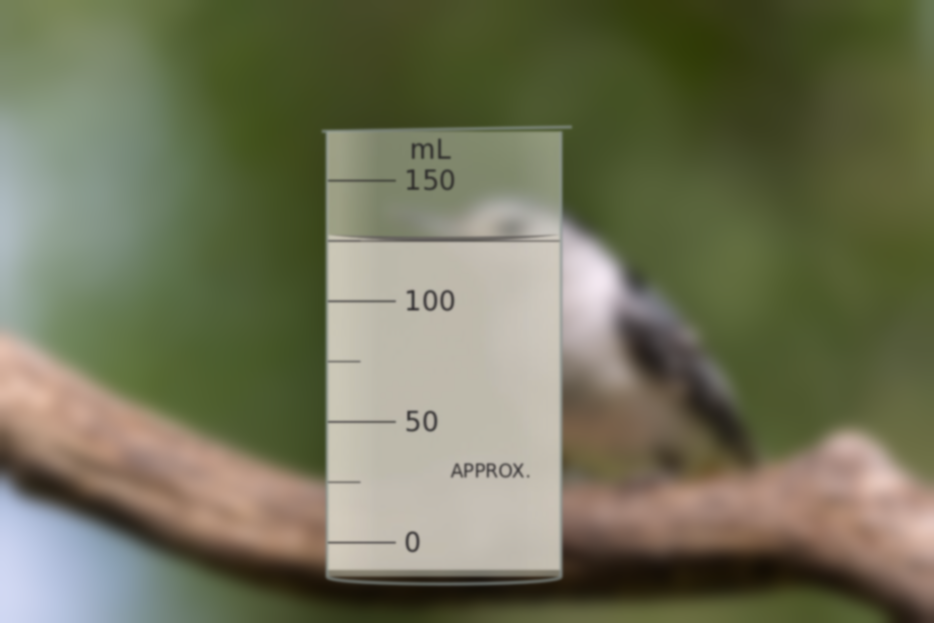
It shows 125; mL
